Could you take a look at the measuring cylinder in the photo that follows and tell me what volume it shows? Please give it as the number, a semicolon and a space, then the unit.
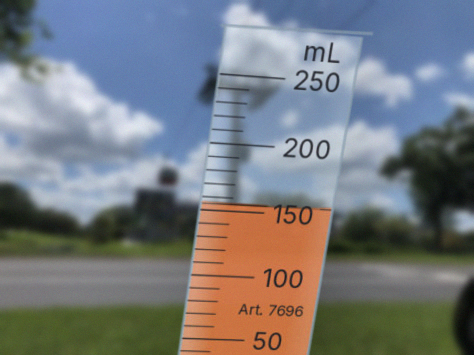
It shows 155; mL
